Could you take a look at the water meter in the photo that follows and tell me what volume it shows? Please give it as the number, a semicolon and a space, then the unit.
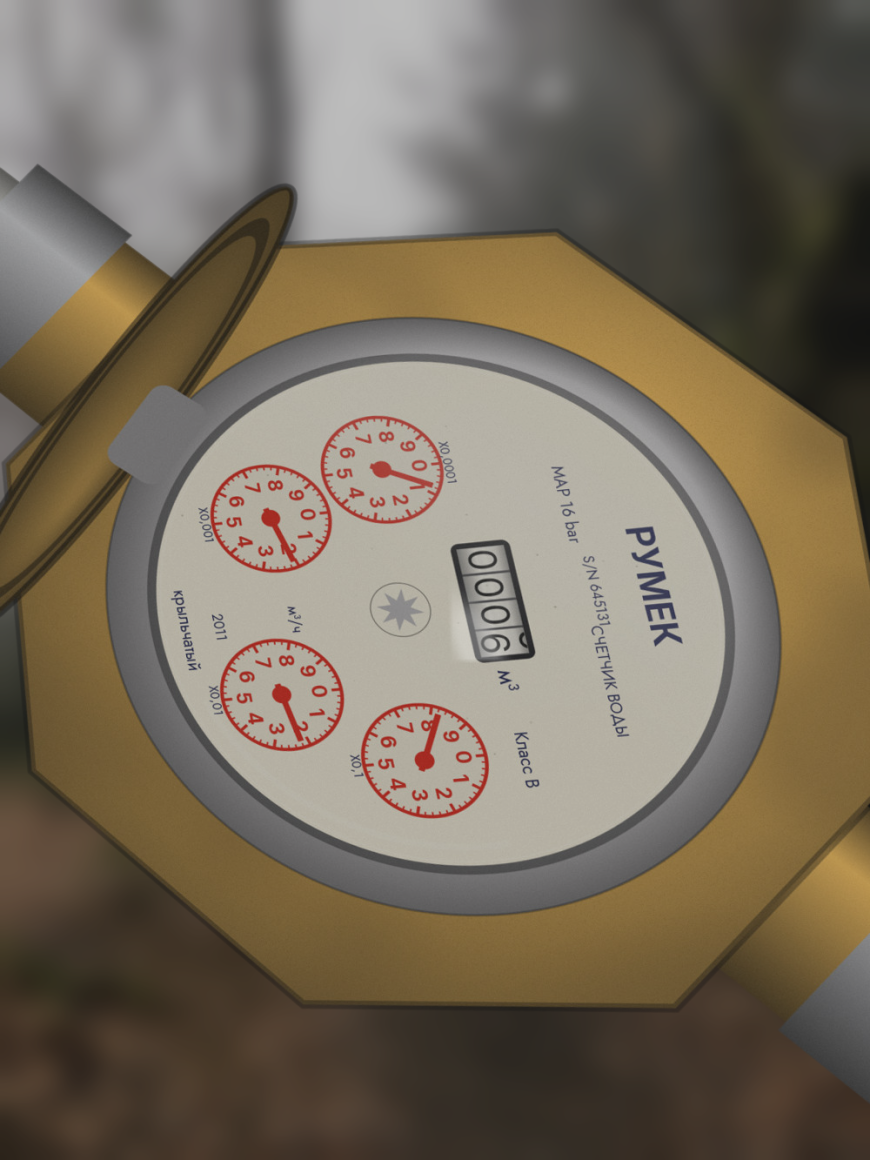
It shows 5.8220; m³
